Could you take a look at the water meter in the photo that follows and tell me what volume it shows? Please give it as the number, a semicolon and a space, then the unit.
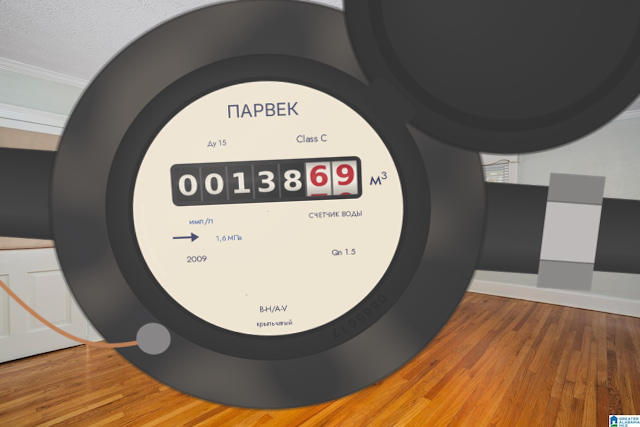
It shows 138.69; m³
